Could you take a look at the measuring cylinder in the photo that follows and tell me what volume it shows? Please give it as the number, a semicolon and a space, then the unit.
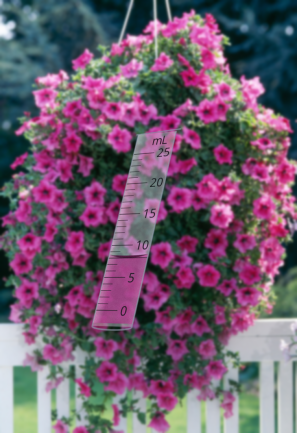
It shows 8; mL
